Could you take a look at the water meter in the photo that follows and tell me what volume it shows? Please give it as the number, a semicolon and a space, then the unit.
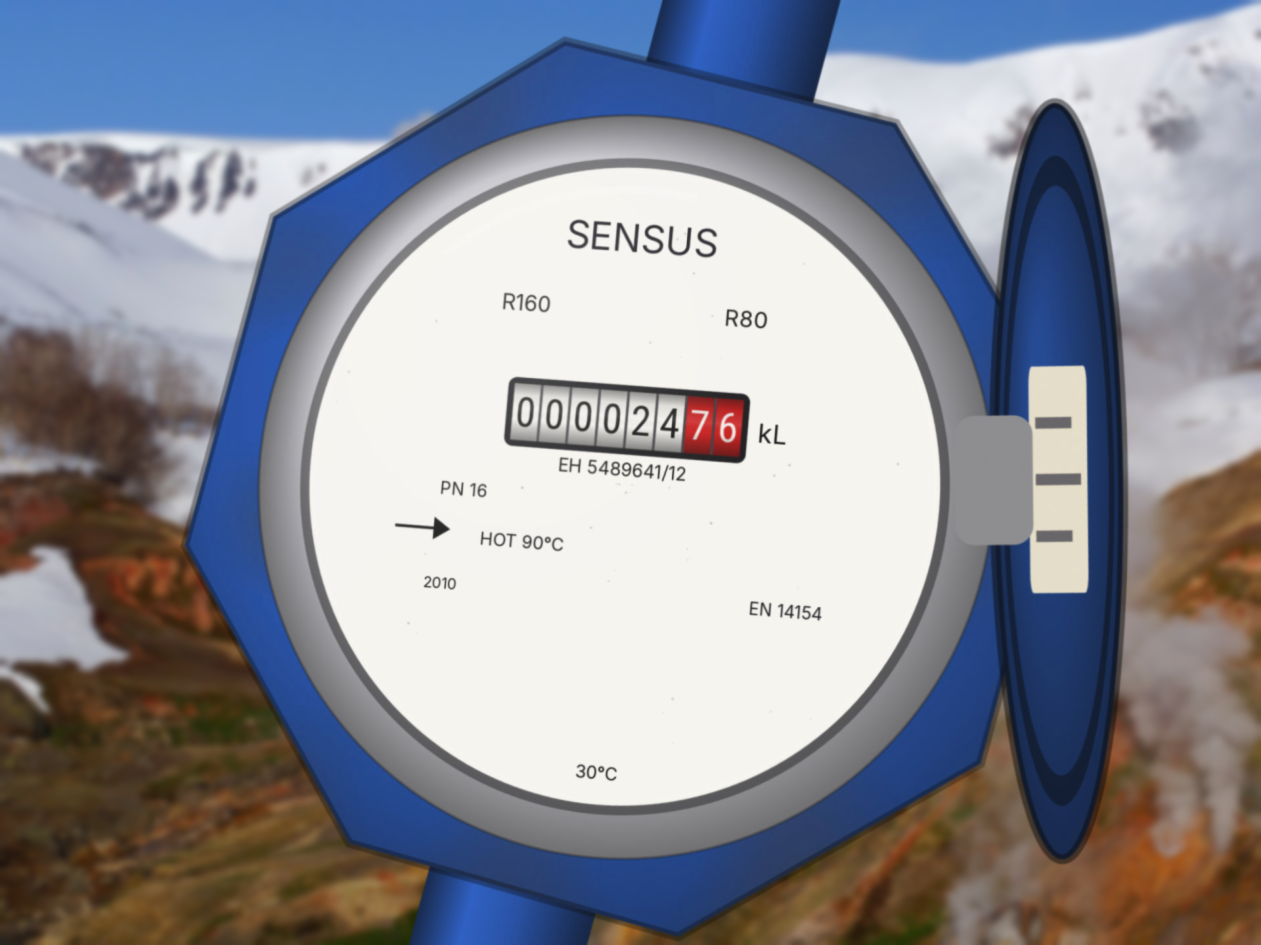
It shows 24.76; kL
